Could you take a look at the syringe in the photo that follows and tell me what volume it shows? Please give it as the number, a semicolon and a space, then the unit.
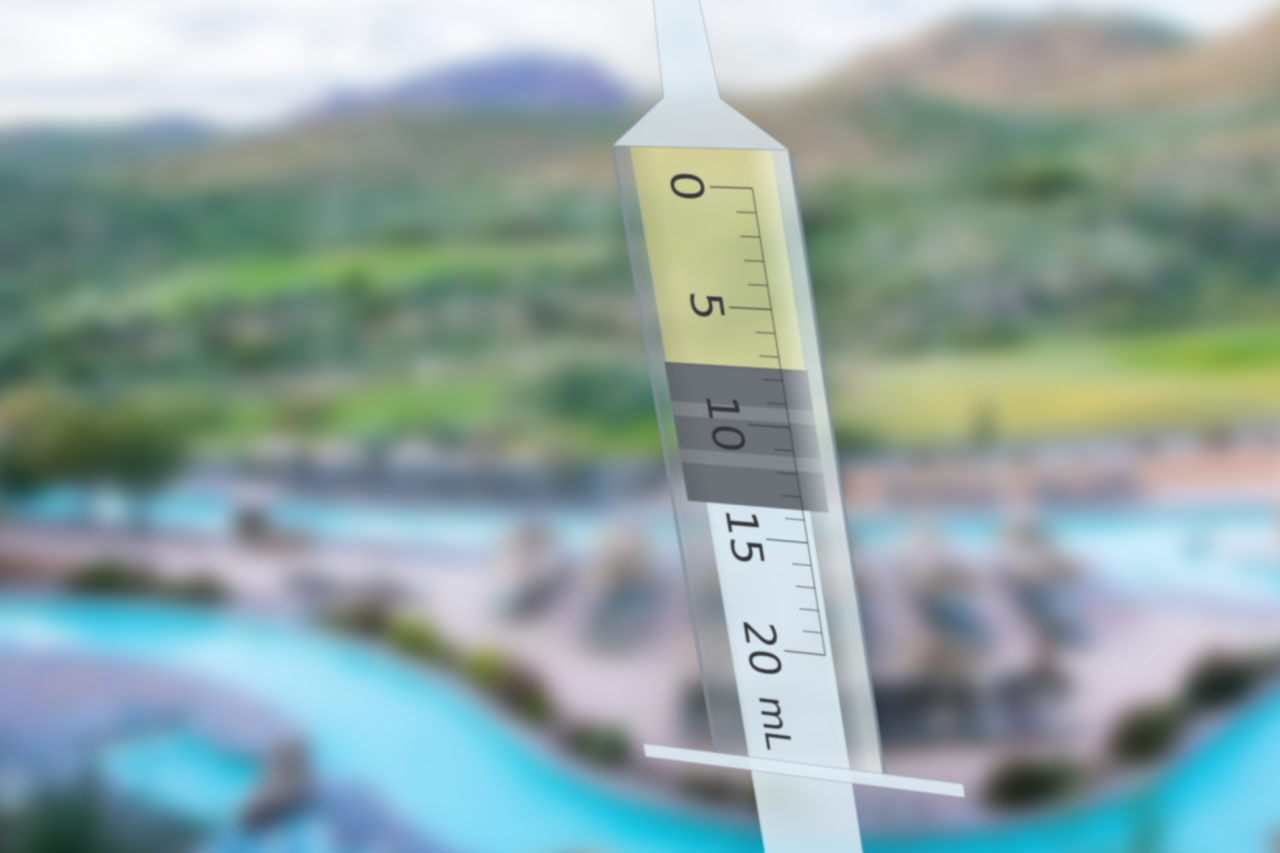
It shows 7.5; mL
